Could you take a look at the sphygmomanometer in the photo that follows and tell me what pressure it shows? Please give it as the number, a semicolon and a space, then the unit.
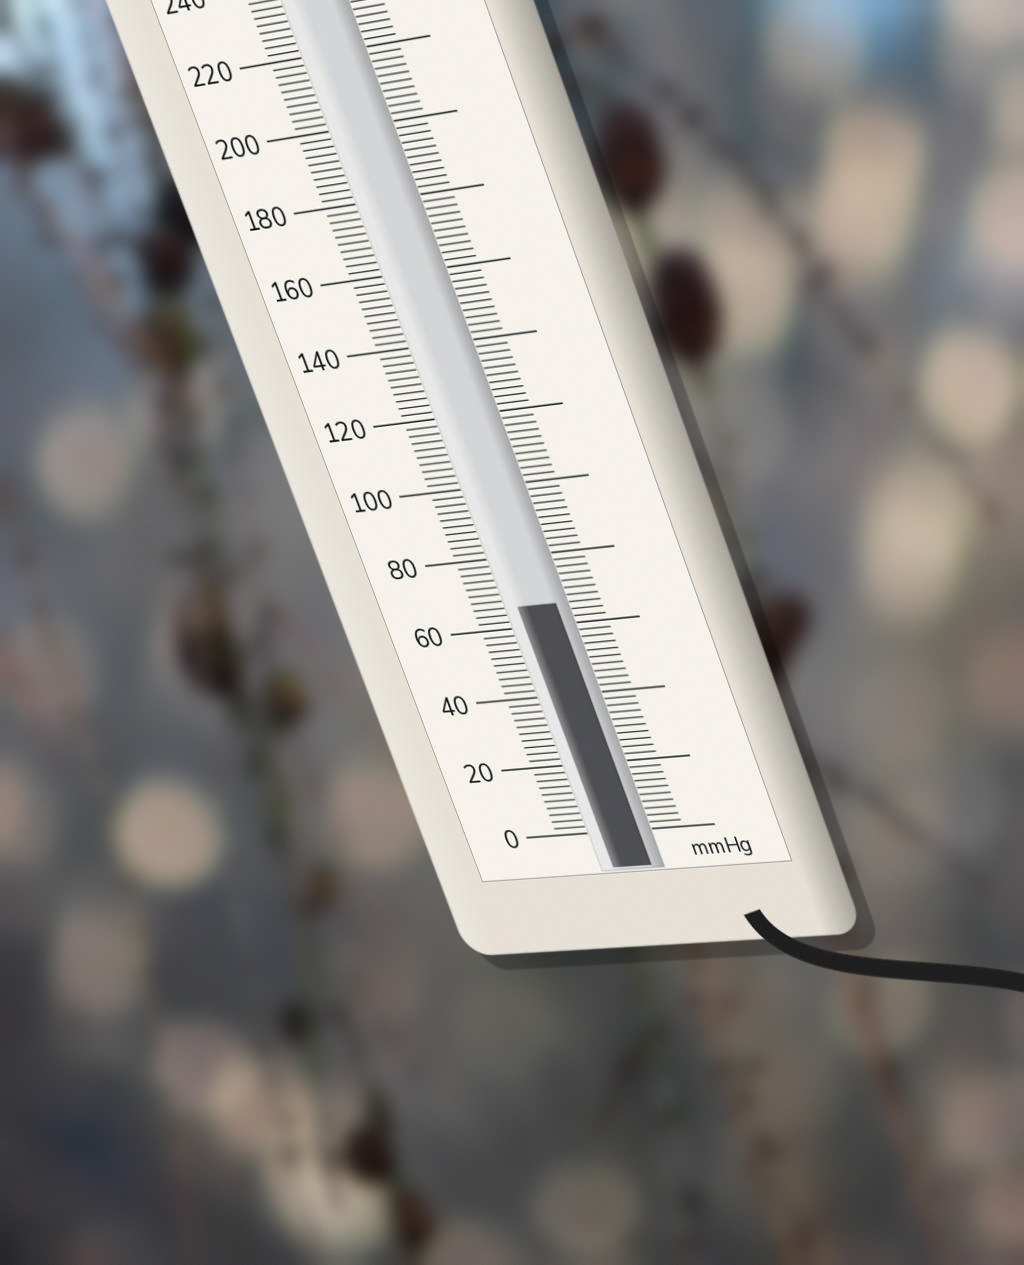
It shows 66; mmHg
